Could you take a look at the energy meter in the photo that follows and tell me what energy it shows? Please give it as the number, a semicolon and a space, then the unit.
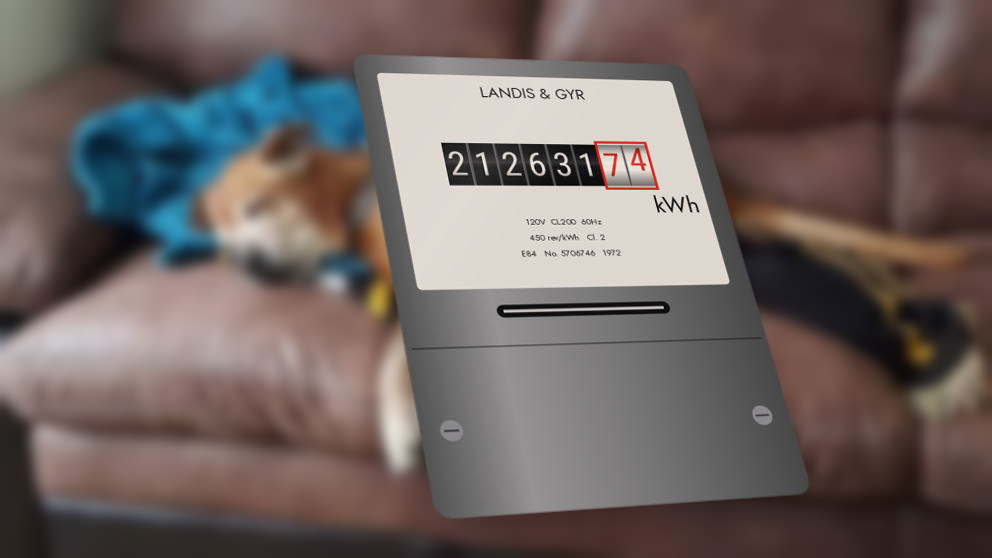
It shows 212631.74; kWh
